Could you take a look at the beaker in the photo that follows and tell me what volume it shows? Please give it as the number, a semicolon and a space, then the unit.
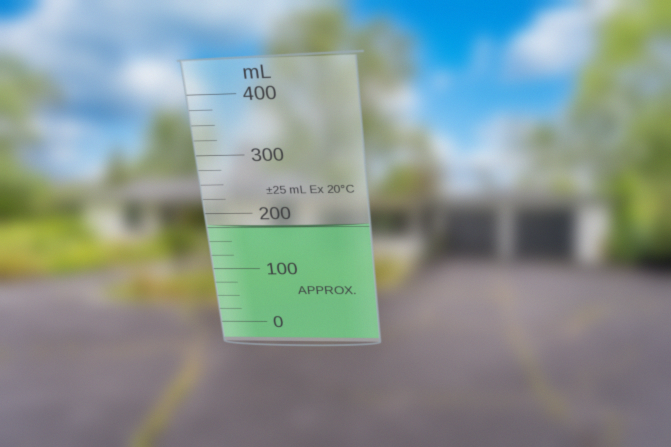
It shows 175; mL
